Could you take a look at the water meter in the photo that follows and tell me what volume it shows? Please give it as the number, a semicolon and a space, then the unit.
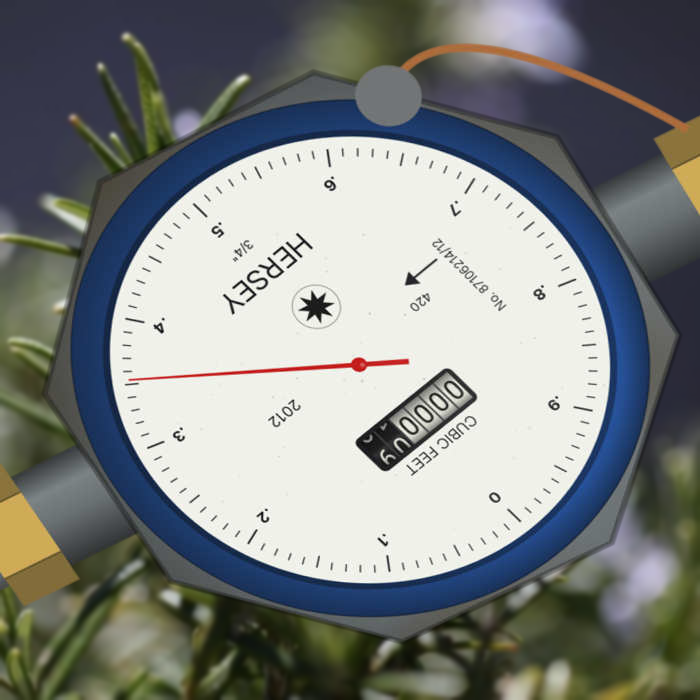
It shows 9.35; ft³
